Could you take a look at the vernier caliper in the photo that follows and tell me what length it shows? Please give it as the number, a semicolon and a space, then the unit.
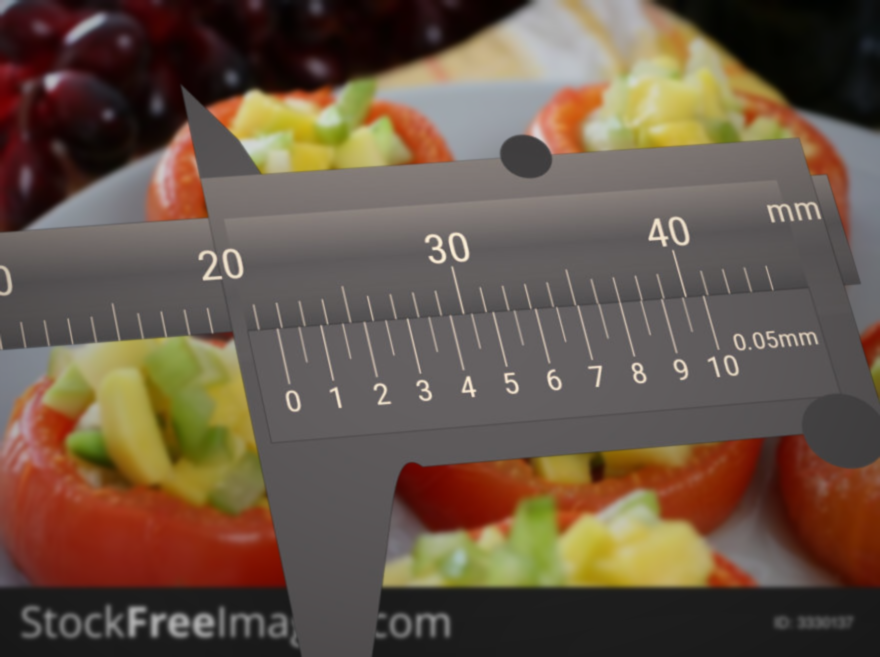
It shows 21.8; mm
